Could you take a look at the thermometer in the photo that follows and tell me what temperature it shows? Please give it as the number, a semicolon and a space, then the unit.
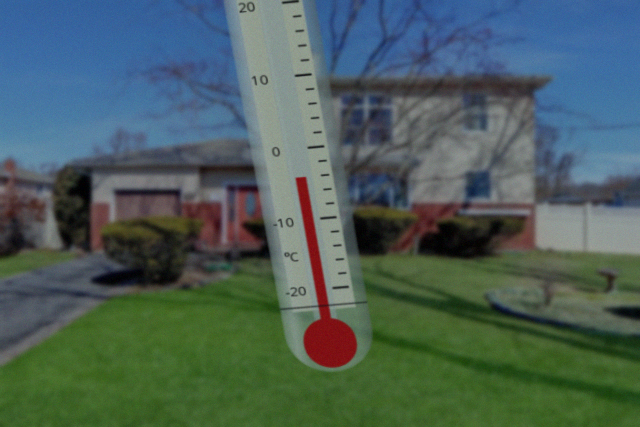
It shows -4; °C
